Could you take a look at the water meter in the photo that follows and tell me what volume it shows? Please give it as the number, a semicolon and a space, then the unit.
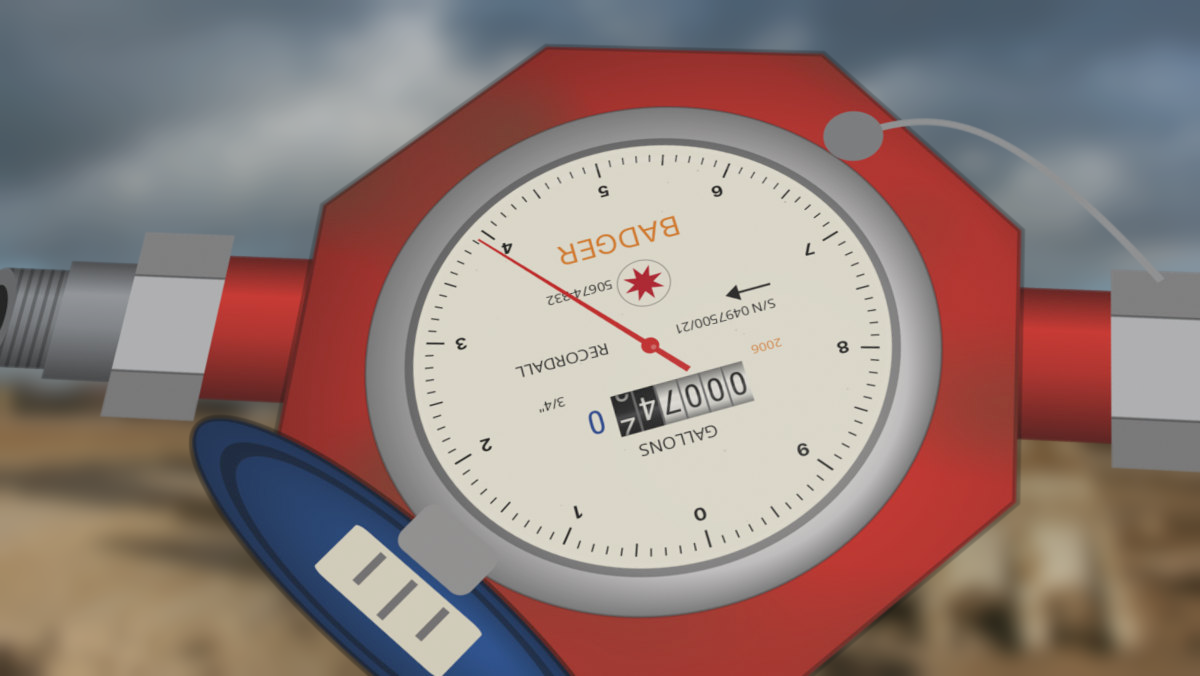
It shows 7423.9; gal
